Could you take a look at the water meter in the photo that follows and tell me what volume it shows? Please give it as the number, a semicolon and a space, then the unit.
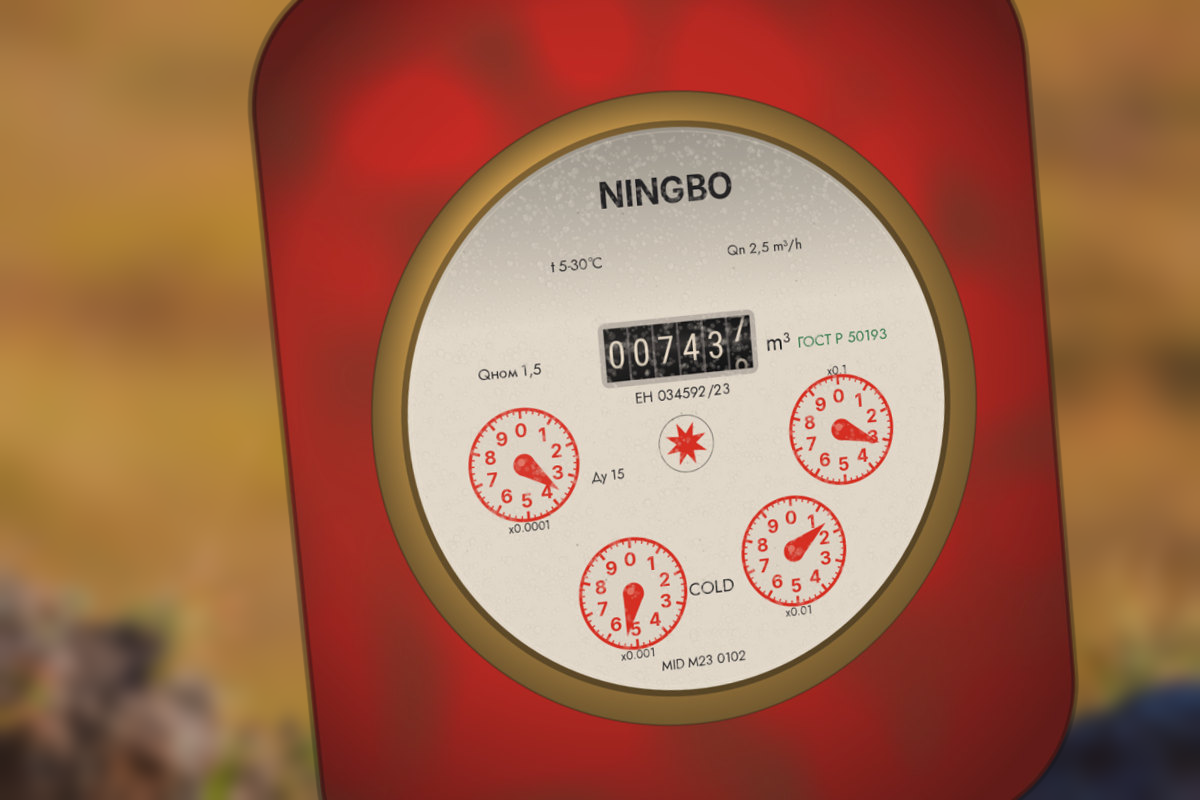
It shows 7437.3153; m³
